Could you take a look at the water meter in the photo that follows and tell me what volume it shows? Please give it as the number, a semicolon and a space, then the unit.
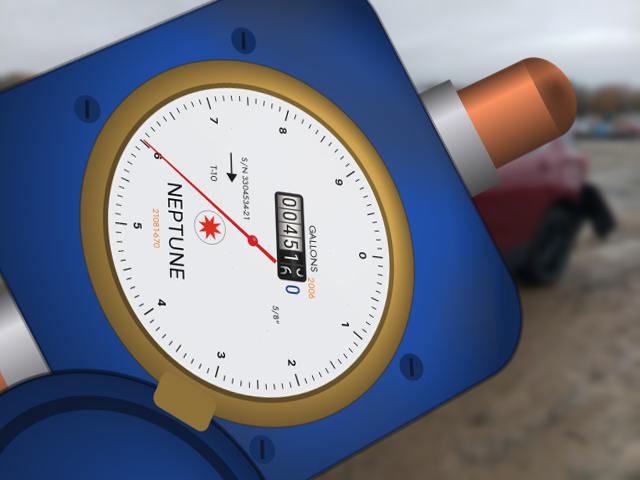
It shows 45156.0; gal
